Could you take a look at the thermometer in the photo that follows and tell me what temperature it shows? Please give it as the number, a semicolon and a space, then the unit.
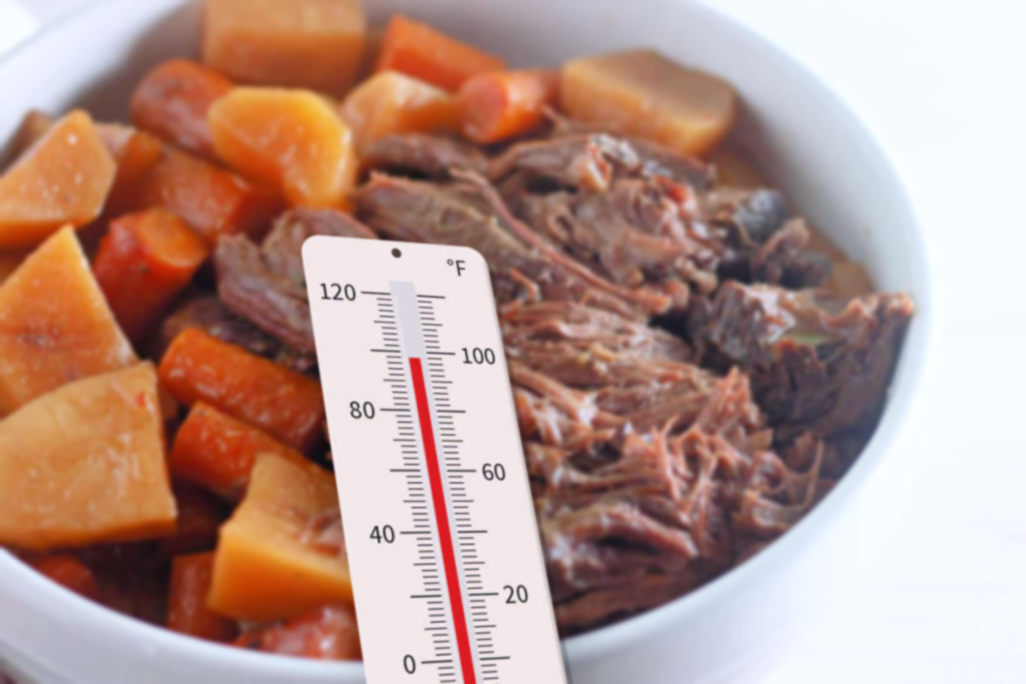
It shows 98; °F
